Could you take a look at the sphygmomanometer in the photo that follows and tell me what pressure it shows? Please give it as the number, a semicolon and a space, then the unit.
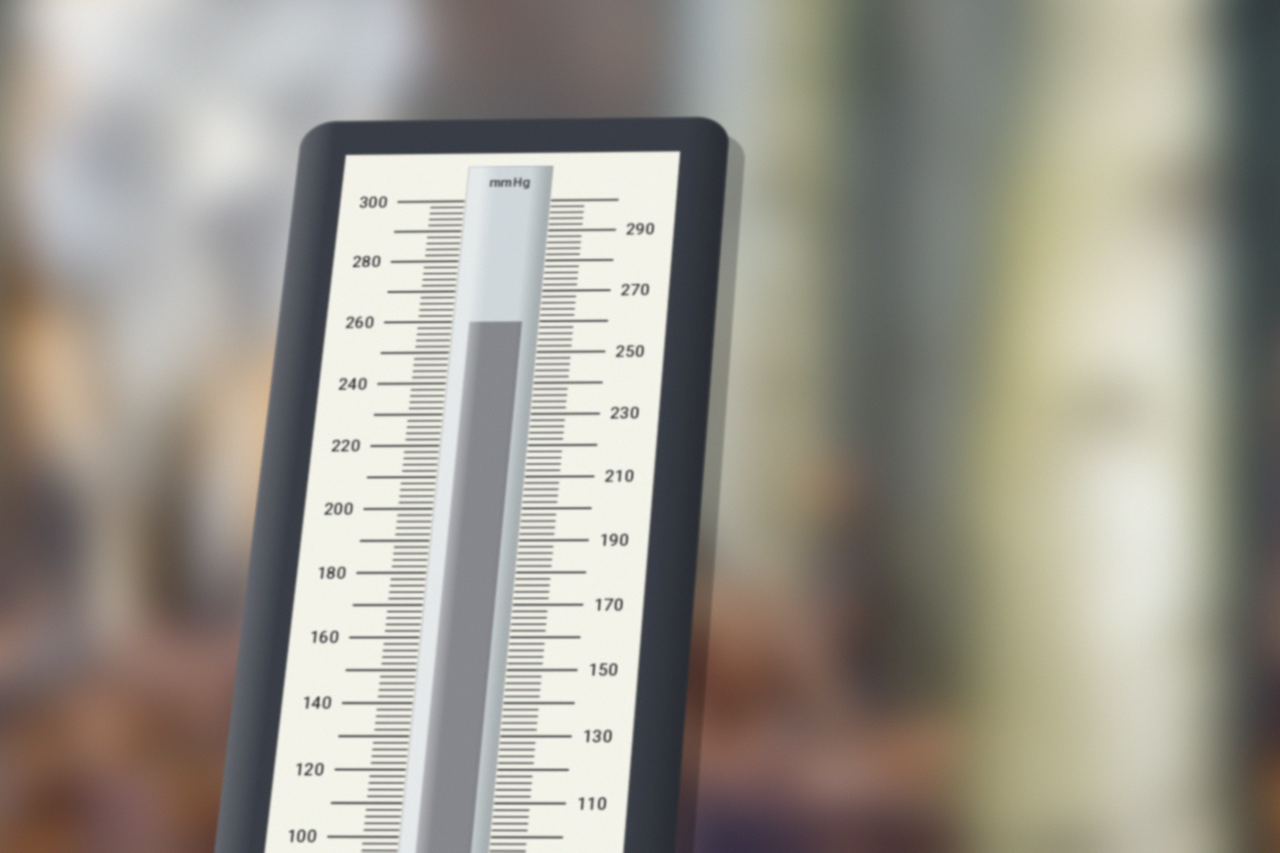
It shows 260; mmHg
